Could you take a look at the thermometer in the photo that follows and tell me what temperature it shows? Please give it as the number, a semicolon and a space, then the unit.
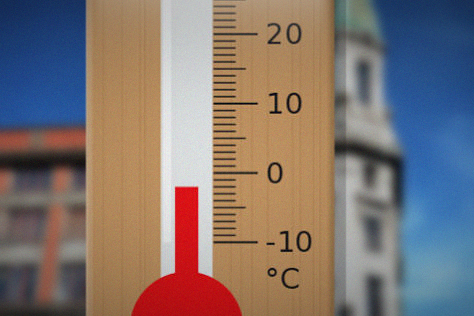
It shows -2; °C
